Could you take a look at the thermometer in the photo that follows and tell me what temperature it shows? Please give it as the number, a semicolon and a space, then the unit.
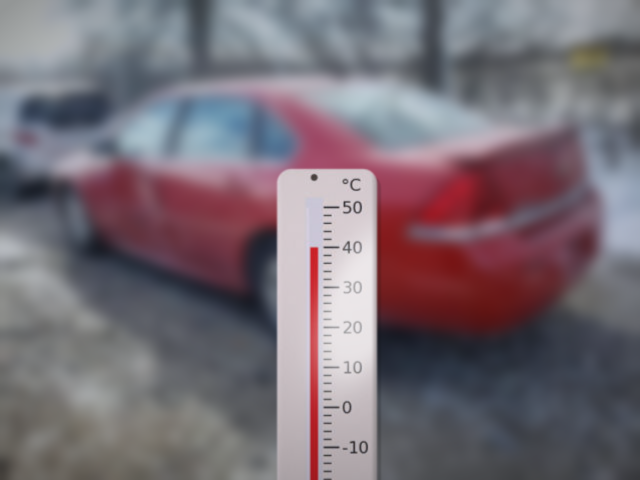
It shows 40; °C
